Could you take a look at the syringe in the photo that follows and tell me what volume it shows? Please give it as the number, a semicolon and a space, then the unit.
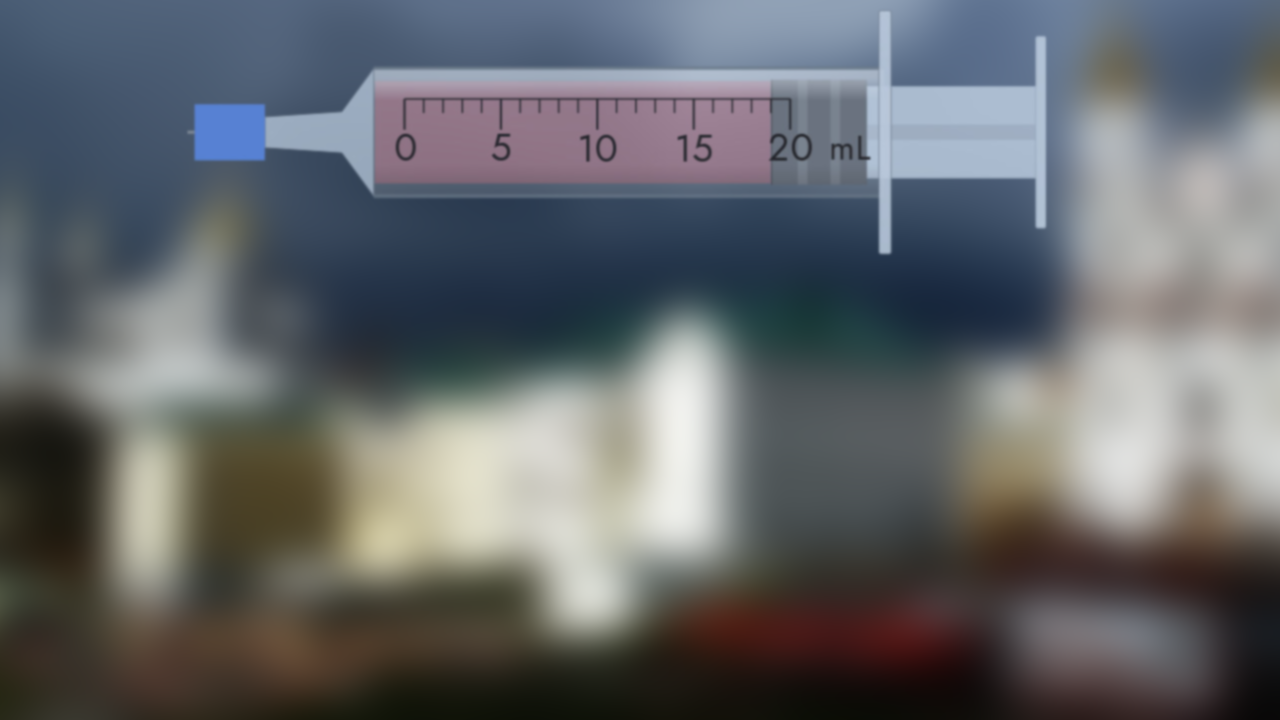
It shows 19; mL
